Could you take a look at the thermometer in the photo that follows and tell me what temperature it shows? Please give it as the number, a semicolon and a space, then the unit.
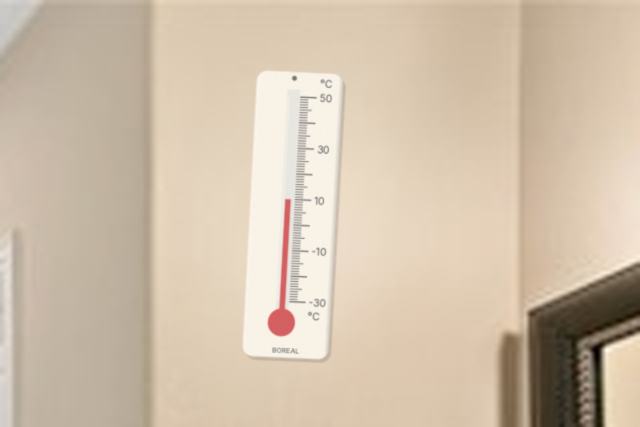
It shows 10; °C
